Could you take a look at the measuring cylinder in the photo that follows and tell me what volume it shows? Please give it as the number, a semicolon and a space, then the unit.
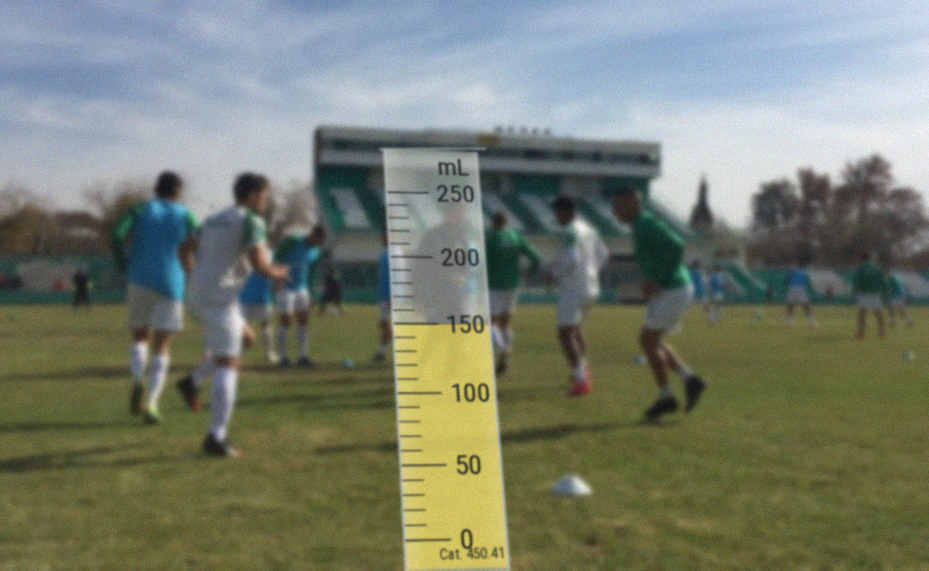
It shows 150; mL
